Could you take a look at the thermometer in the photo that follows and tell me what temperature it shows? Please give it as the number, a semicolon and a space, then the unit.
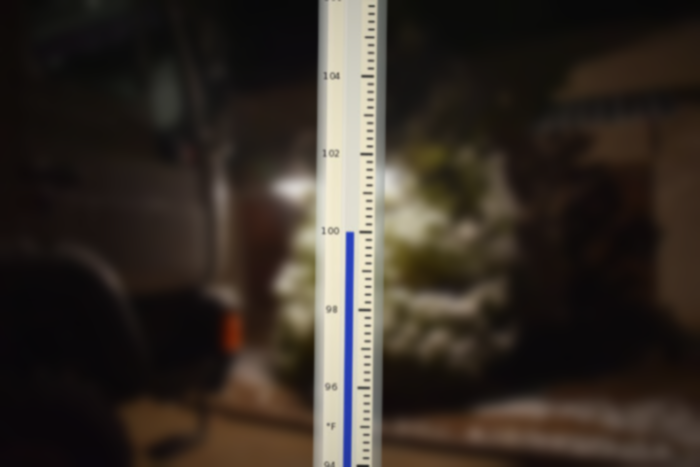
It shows 100; °F
